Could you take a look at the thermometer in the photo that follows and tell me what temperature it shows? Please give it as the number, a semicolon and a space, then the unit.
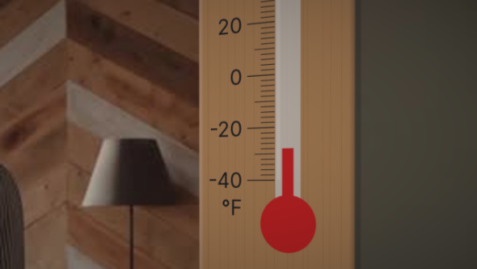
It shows -28; °F
